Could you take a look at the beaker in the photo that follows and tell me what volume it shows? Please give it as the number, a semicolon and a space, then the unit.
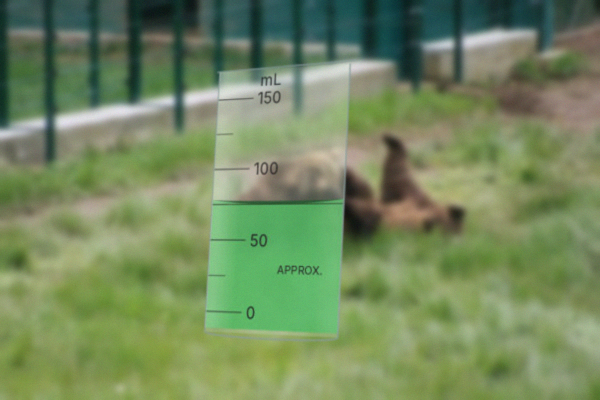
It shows 75; mL
